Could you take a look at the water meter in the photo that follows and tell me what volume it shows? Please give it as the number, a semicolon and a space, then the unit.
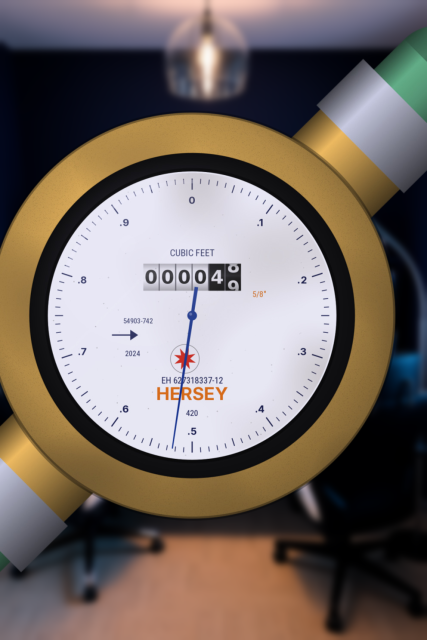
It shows 48.52; ft³
